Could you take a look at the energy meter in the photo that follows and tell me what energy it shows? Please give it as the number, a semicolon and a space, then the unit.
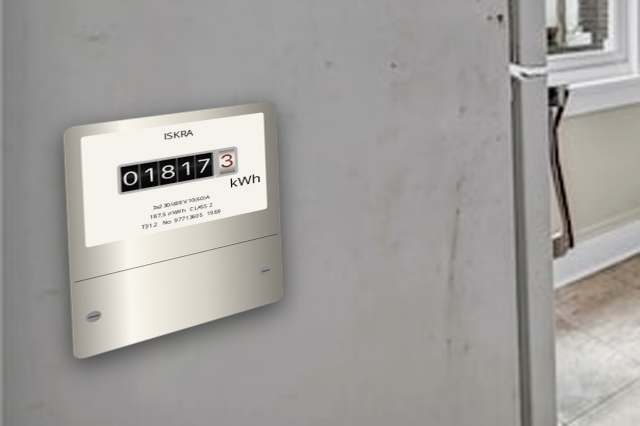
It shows 1817.3; kWh
